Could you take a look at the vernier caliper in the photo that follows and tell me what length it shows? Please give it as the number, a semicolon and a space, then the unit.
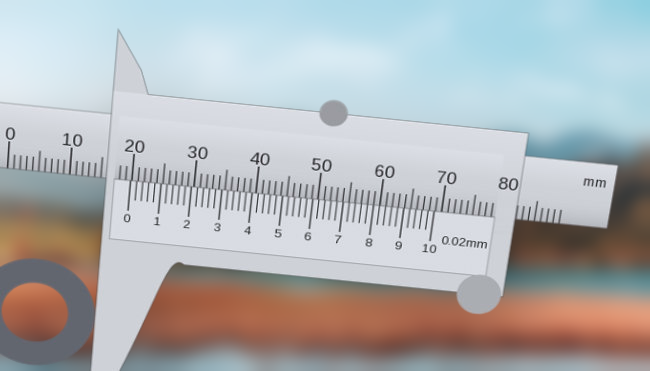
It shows 19.8; mm
